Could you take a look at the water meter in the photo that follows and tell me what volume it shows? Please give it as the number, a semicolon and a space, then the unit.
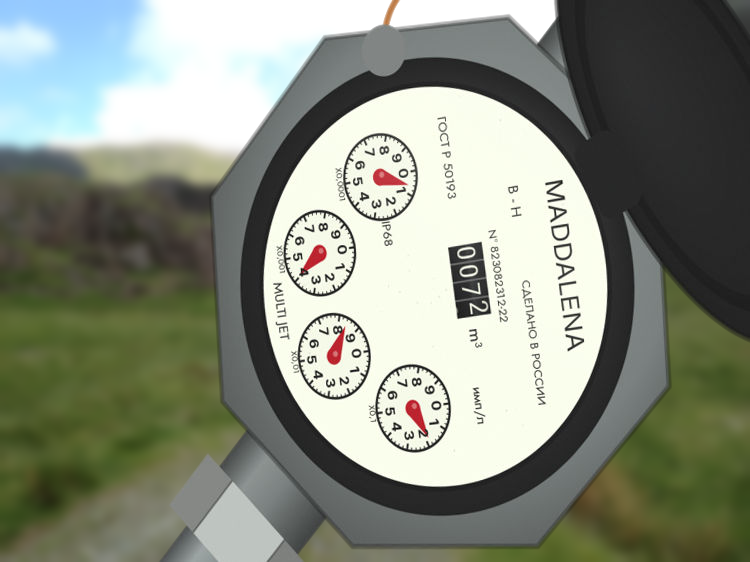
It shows 72.1840; m³
